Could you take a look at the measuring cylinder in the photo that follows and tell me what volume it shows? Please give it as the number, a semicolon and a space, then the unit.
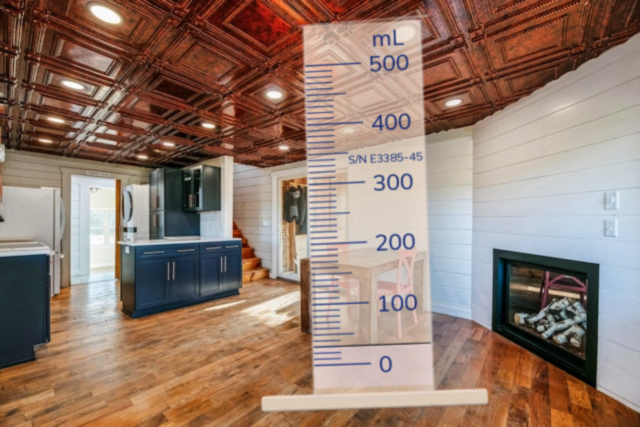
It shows 30; mL
